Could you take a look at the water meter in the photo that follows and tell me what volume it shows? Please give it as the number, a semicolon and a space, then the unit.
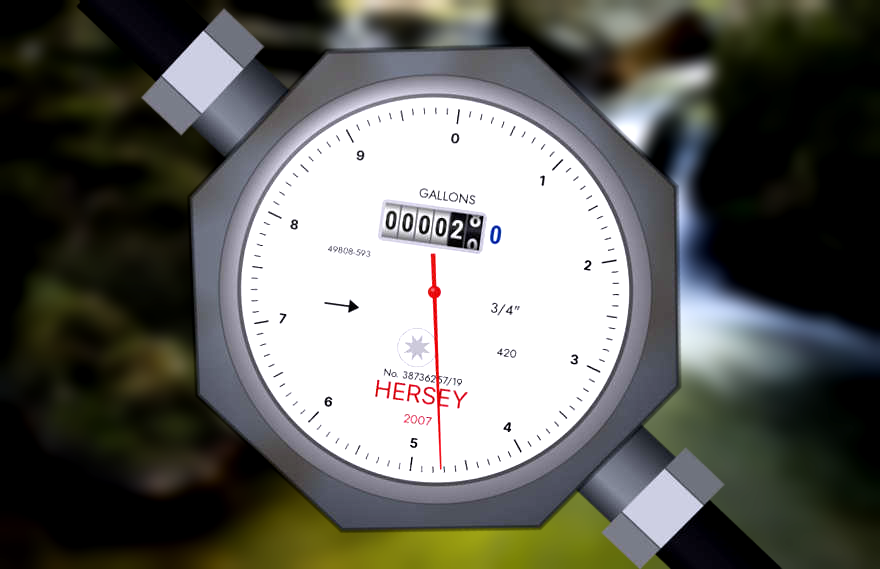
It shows 284.7; gal
